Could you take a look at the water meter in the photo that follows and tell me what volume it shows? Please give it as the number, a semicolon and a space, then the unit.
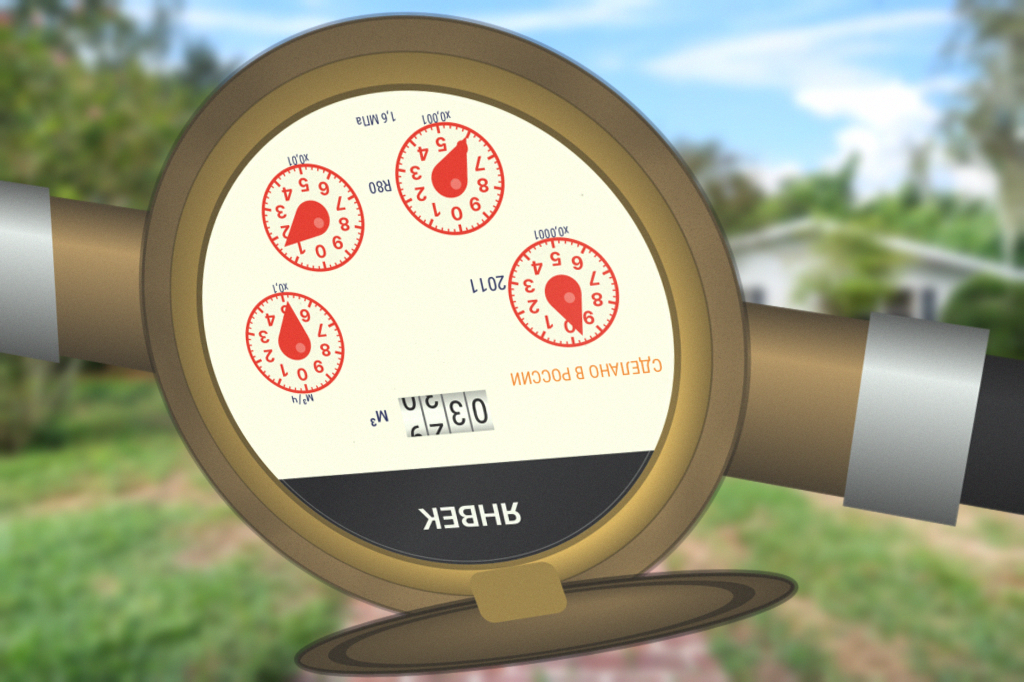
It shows 329.5159; m³
